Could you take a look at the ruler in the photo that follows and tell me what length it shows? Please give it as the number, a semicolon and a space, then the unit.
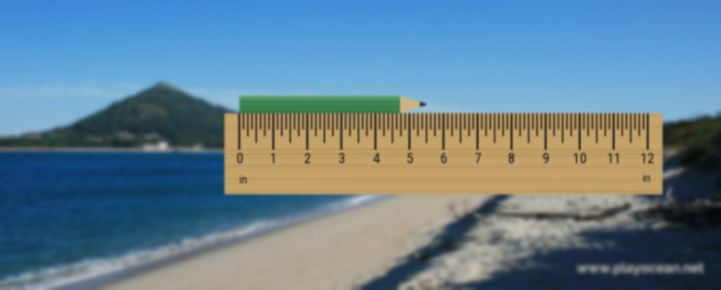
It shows 5.5; in
